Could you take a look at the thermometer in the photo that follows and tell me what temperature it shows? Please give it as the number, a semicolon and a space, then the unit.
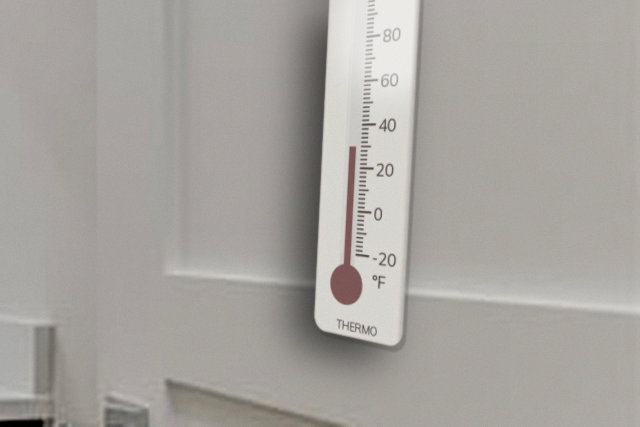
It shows 30; °F
